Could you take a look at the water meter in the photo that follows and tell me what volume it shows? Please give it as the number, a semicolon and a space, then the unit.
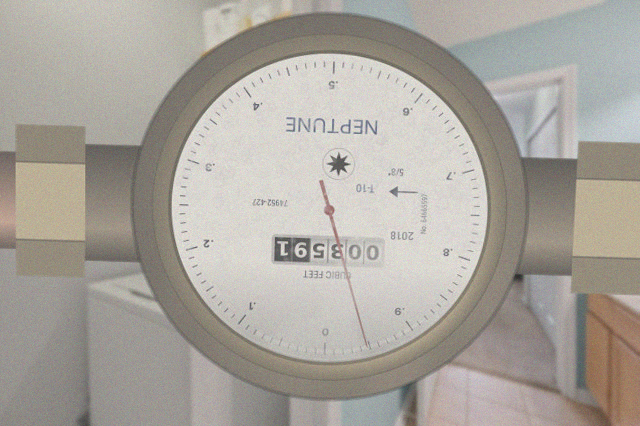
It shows 3590.95; ft³
